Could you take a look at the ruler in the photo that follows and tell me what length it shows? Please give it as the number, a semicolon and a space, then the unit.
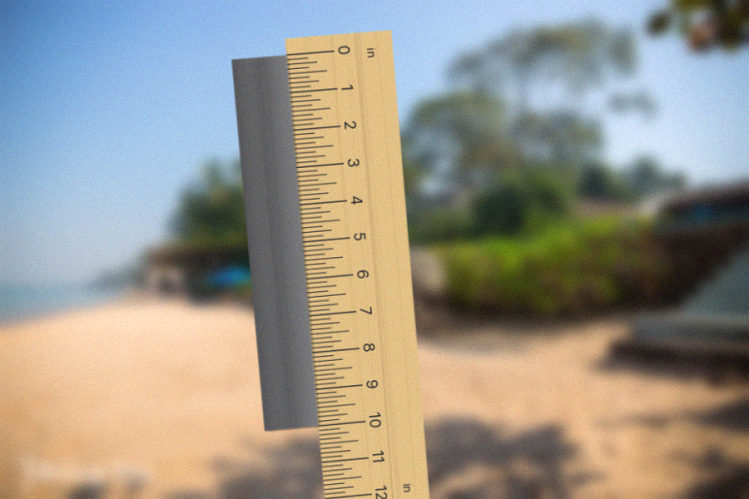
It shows 10; in
